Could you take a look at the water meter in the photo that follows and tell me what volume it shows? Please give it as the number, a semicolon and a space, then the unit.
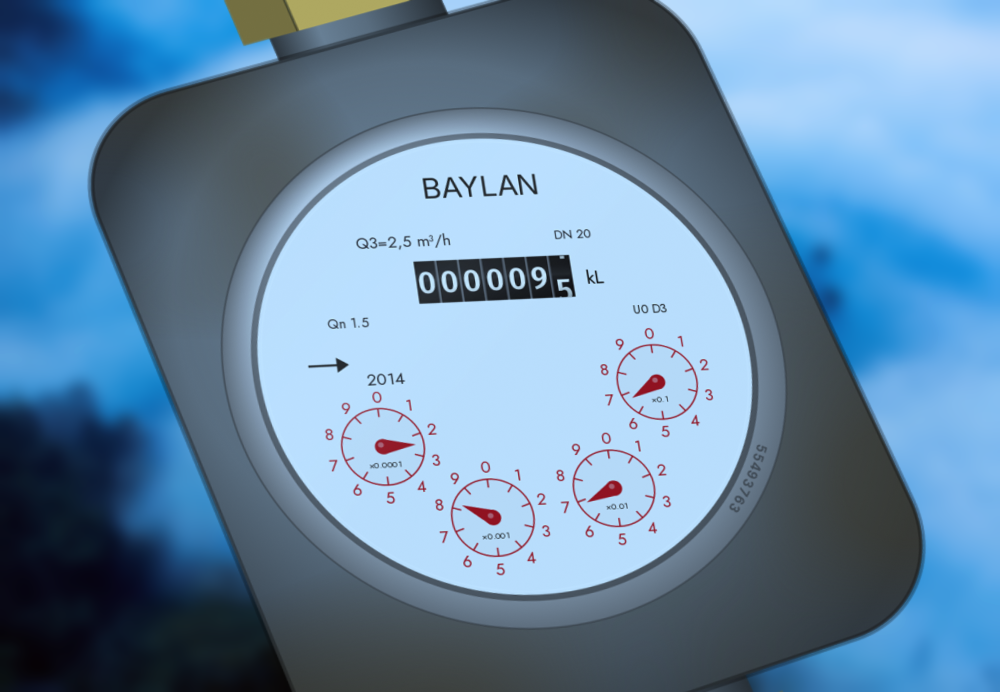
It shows 94.6682; kL
